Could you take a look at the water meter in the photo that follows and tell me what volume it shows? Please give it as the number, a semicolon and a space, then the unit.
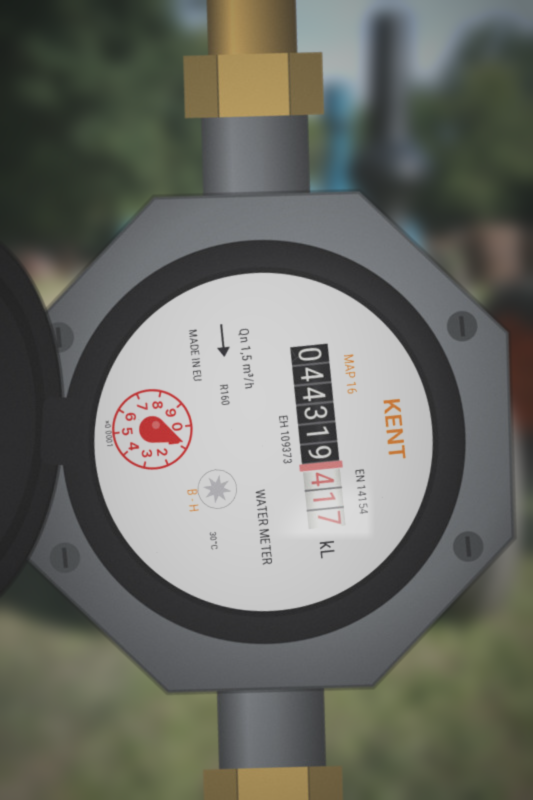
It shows 44319.4170; kL
